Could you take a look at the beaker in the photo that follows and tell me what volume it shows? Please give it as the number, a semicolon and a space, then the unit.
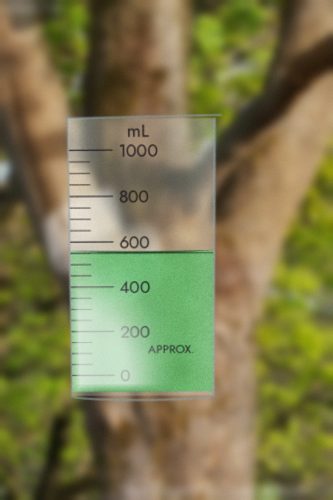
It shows 550; mL
